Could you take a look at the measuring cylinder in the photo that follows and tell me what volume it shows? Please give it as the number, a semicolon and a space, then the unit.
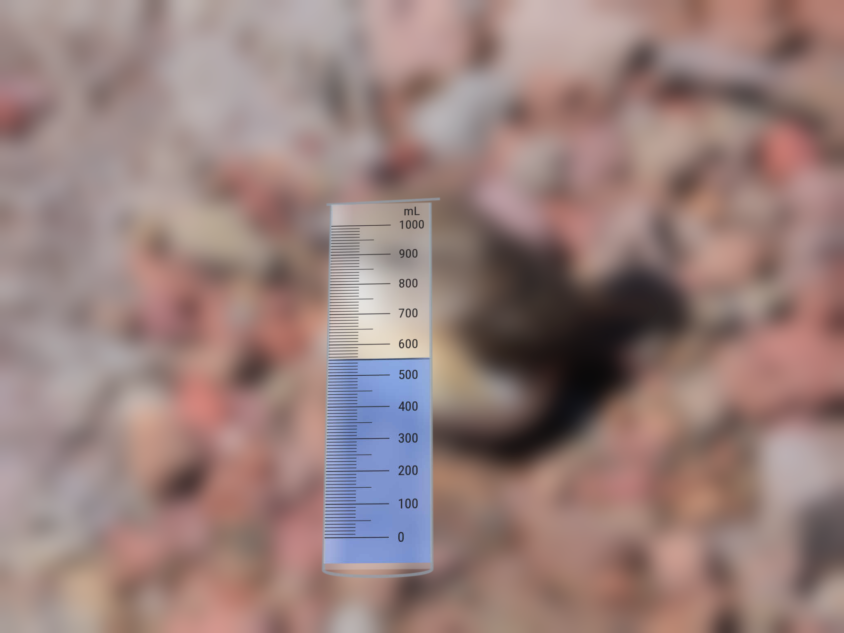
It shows 550; mL
